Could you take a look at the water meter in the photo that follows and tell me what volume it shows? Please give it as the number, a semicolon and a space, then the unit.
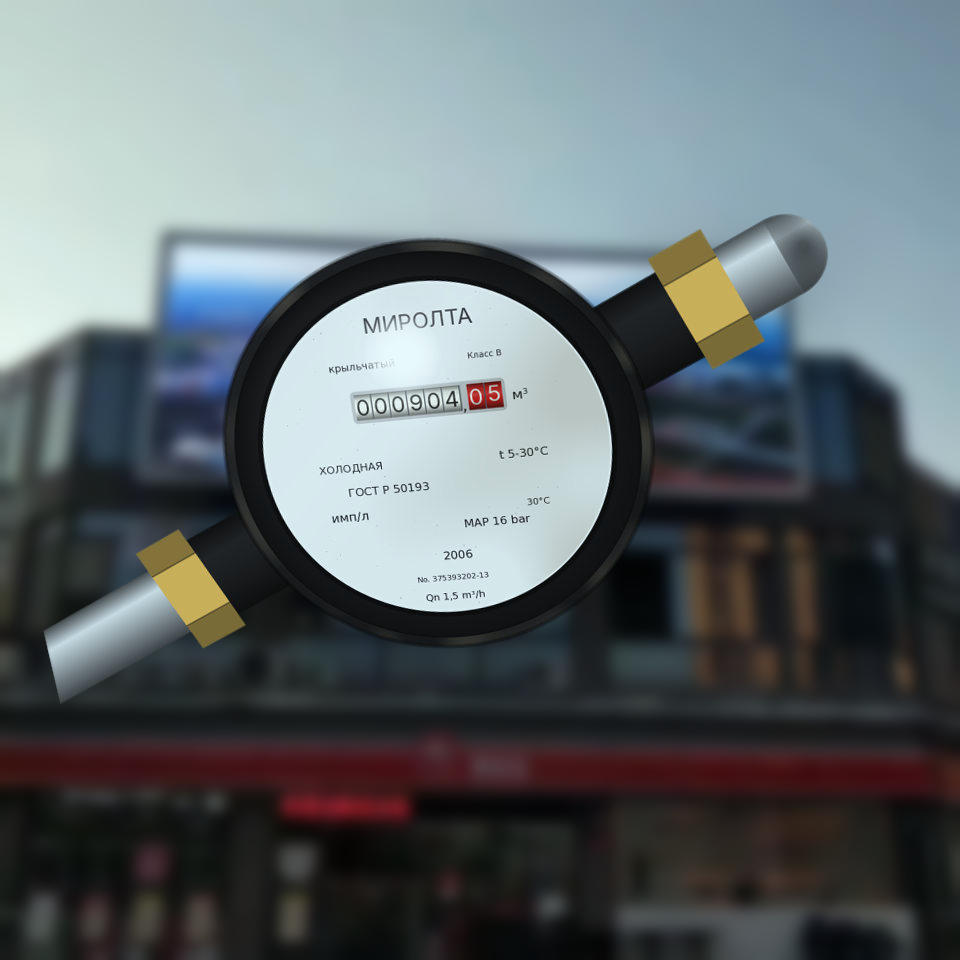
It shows 904.05; m³
